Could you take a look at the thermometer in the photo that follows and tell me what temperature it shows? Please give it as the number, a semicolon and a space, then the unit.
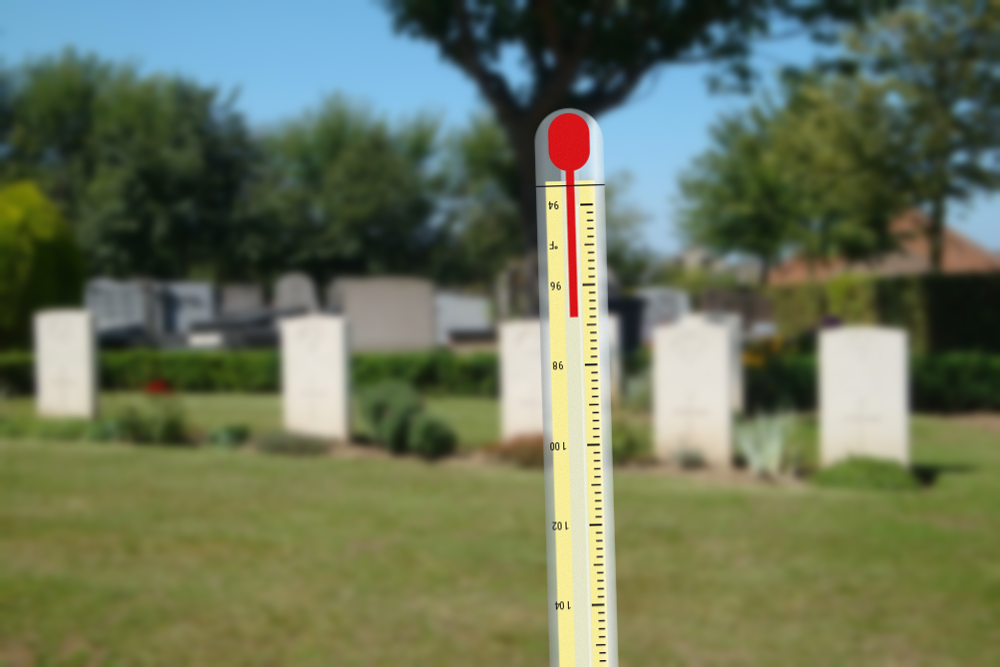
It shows 96.8; °F
